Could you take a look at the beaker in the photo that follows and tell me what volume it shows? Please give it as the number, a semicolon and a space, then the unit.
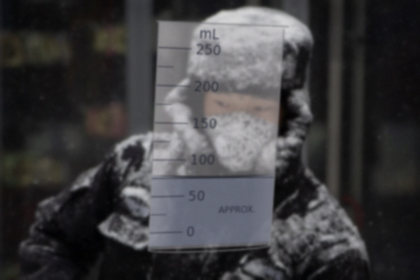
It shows 75; mL
